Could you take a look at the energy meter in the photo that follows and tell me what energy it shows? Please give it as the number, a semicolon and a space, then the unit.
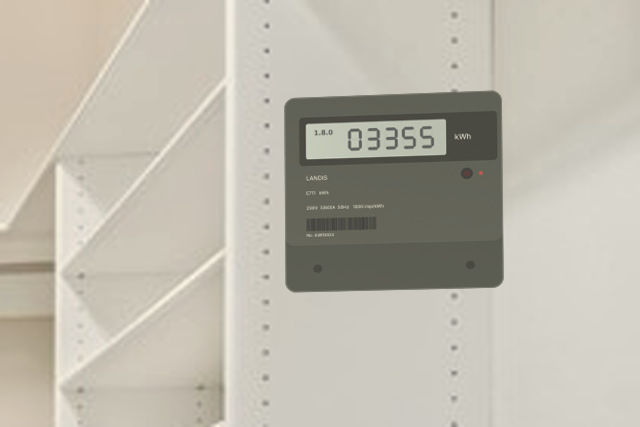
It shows 3355; kWh
